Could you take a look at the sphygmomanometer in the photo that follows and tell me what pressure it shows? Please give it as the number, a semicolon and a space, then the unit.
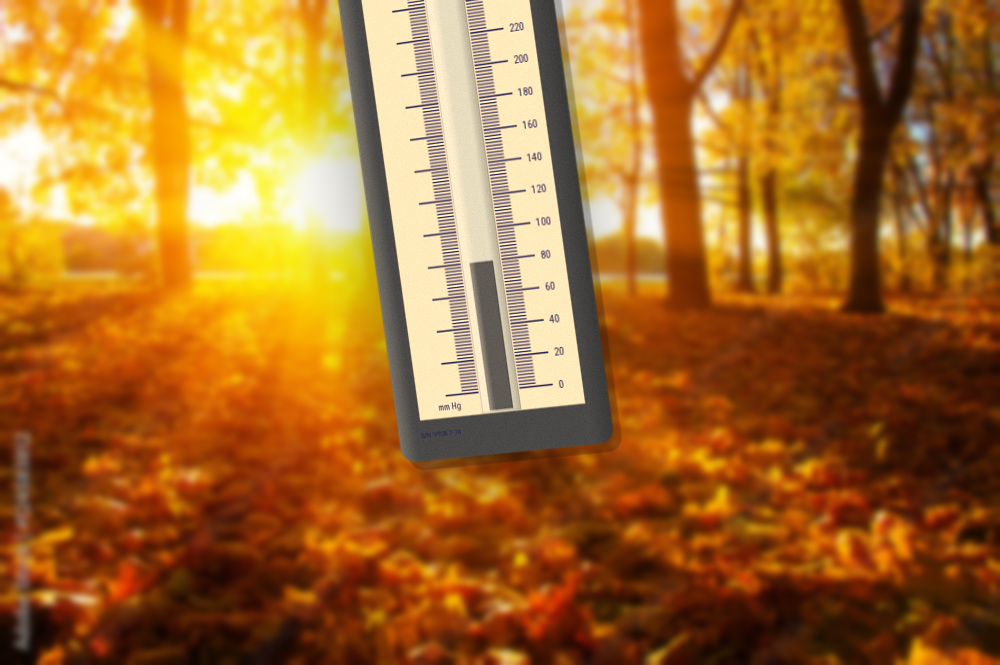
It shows 80; mmHg
